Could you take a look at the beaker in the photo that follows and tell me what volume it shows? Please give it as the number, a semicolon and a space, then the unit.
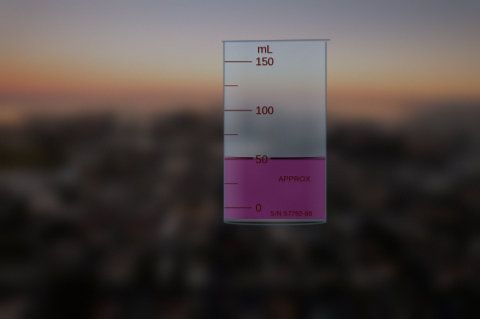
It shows 50; mL
